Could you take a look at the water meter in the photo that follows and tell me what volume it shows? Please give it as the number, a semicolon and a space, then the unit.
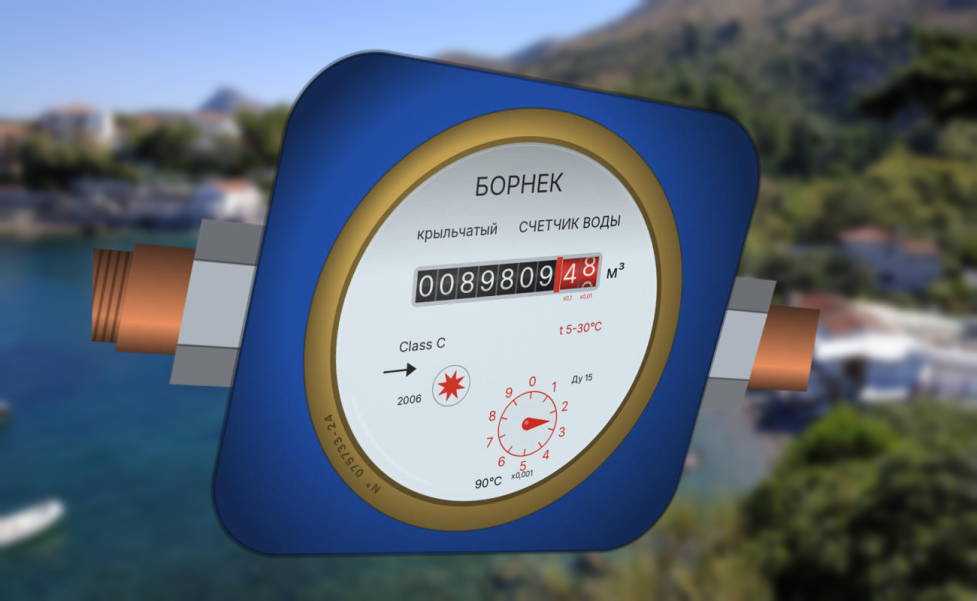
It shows 89809.482; m³
